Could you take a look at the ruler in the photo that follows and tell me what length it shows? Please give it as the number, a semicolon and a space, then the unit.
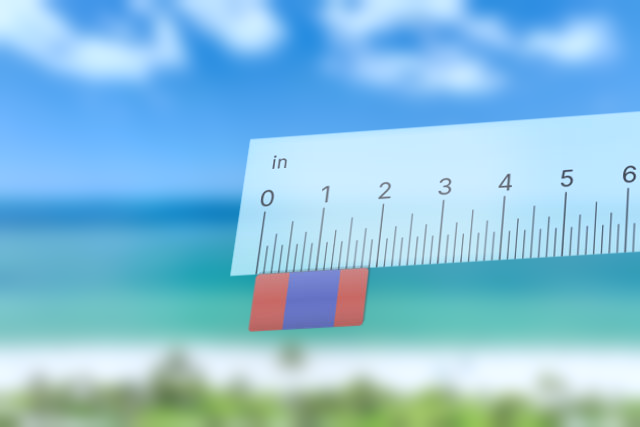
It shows 1.875; in
